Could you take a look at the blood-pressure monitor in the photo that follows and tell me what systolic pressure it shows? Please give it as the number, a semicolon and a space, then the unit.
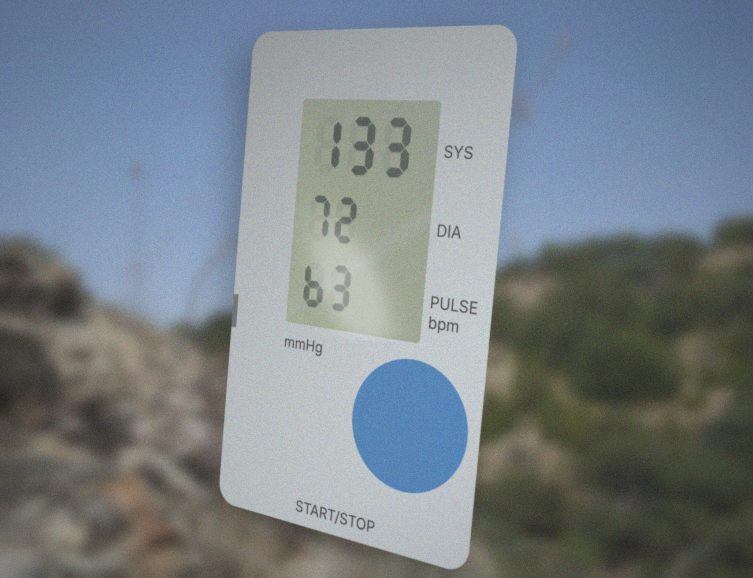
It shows 133; mmHg
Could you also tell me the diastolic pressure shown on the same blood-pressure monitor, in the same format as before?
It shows 72; mmHg
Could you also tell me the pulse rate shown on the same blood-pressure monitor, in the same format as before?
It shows 63; bpm
